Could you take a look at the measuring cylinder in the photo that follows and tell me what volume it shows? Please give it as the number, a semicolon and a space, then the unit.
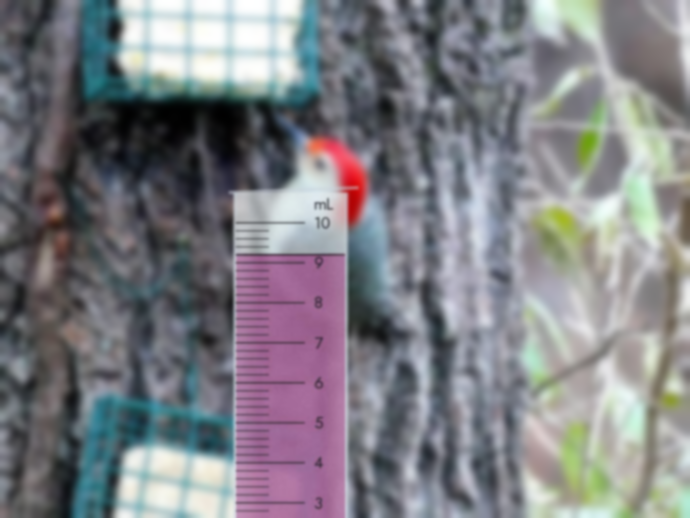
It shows 9.2; mL
